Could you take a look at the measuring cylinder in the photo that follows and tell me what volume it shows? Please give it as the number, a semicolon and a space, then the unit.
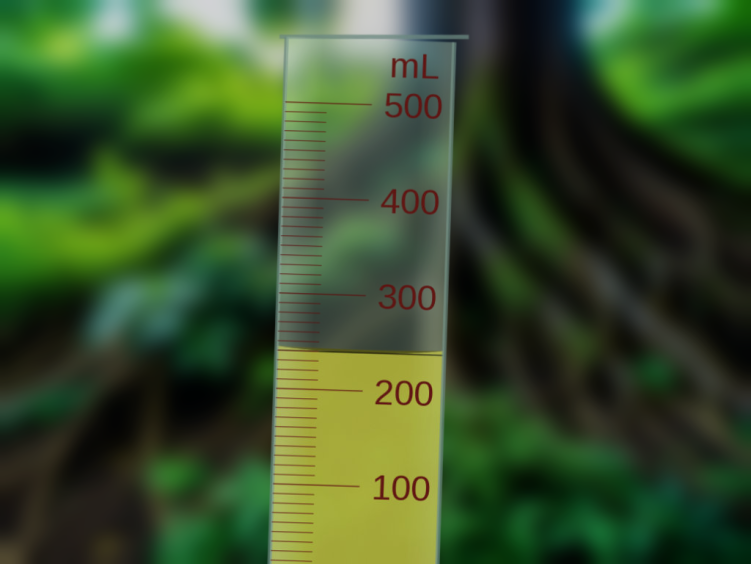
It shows 240; mL
